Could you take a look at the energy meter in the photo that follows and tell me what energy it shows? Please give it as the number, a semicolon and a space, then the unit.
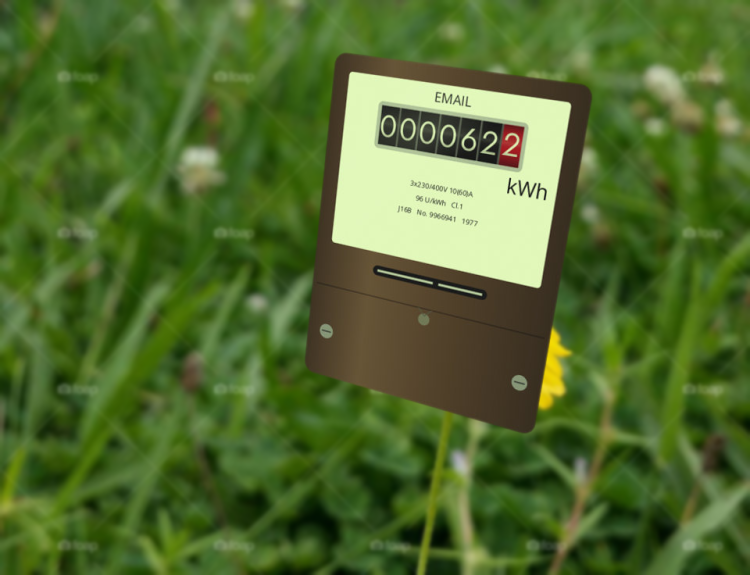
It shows 62.2; kWh
